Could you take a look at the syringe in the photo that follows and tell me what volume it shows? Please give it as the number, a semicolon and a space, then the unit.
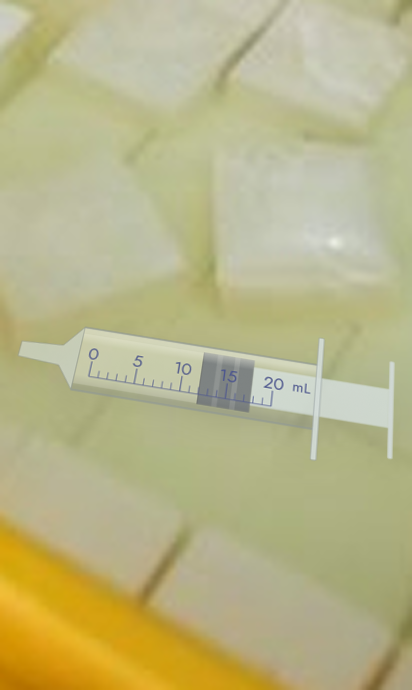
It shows 12; mL
